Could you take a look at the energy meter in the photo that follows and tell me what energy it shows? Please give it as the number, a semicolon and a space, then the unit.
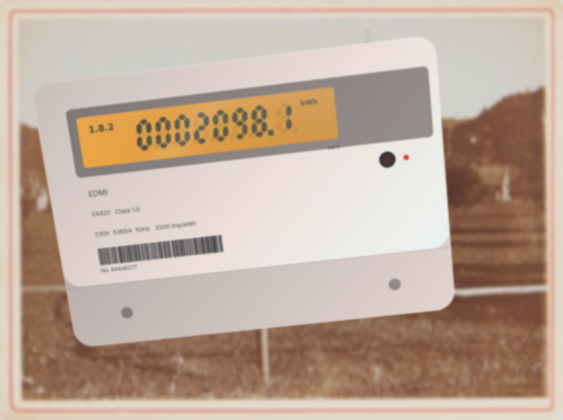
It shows 2098.1; kWh
